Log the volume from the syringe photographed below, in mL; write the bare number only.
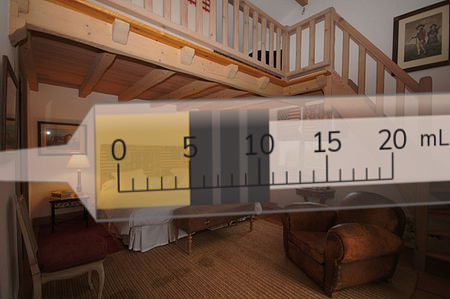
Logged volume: 5
